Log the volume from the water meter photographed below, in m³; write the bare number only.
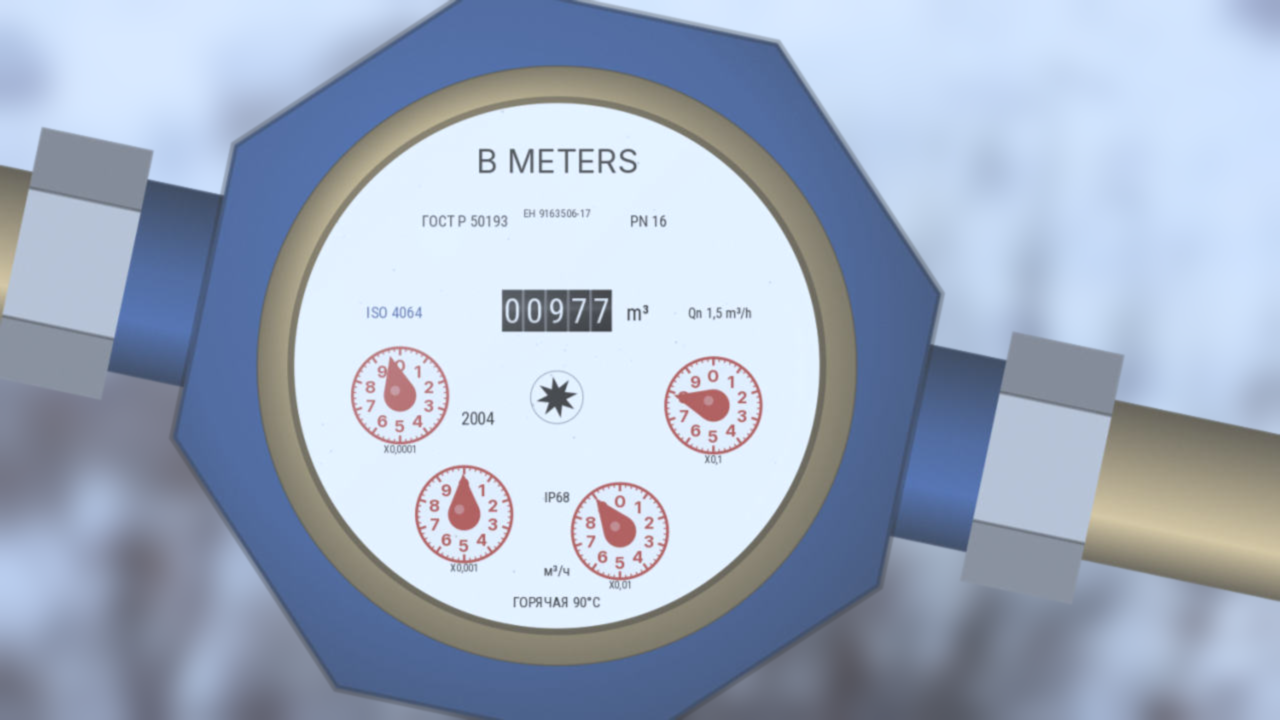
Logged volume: 977.7899
